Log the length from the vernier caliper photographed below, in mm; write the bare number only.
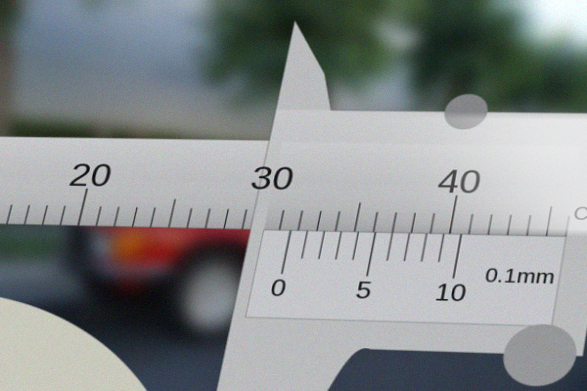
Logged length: 31.6
